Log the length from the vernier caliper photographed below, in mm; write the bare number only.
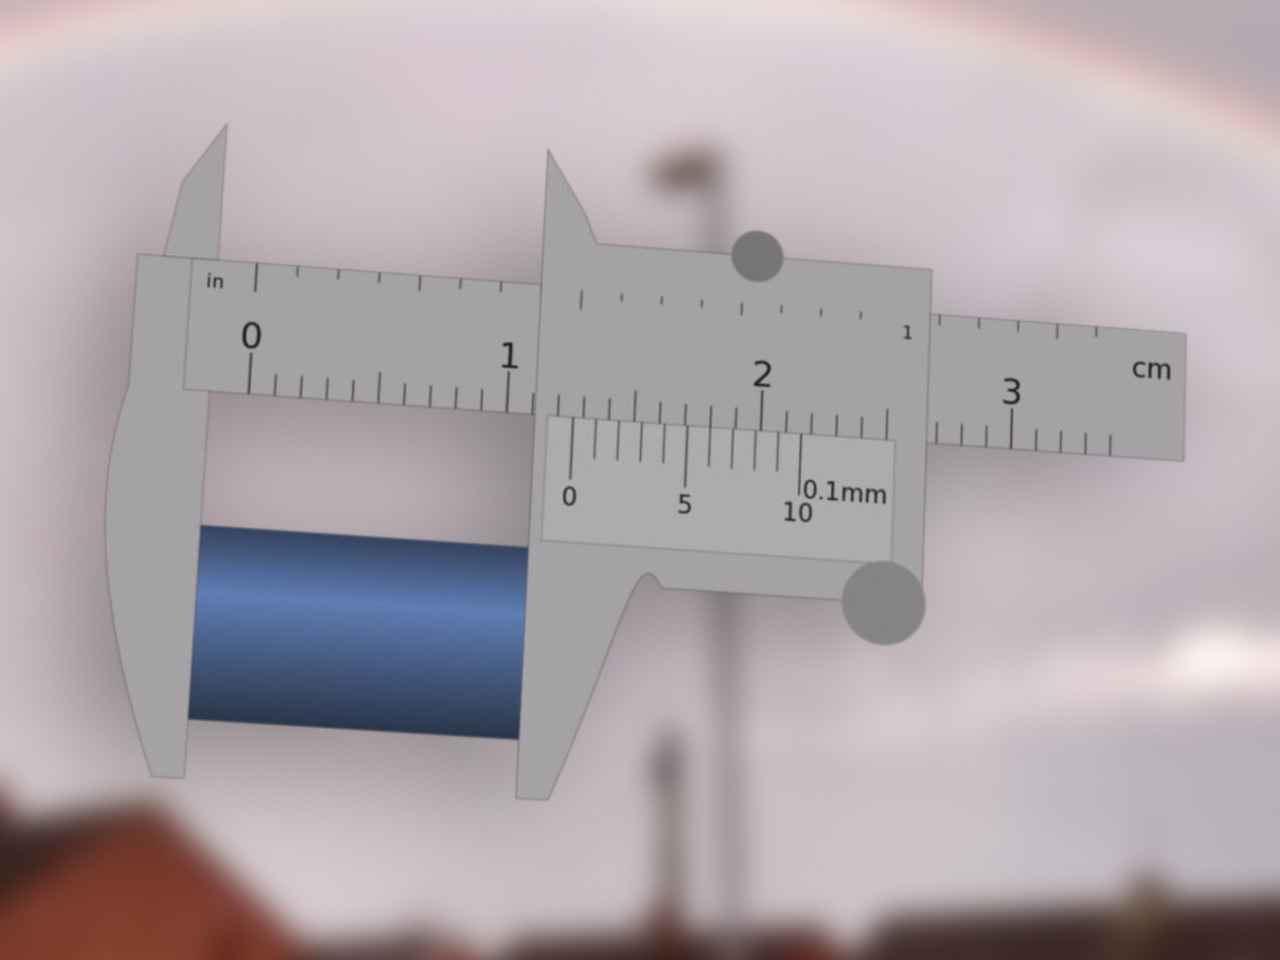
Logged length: 12.6
